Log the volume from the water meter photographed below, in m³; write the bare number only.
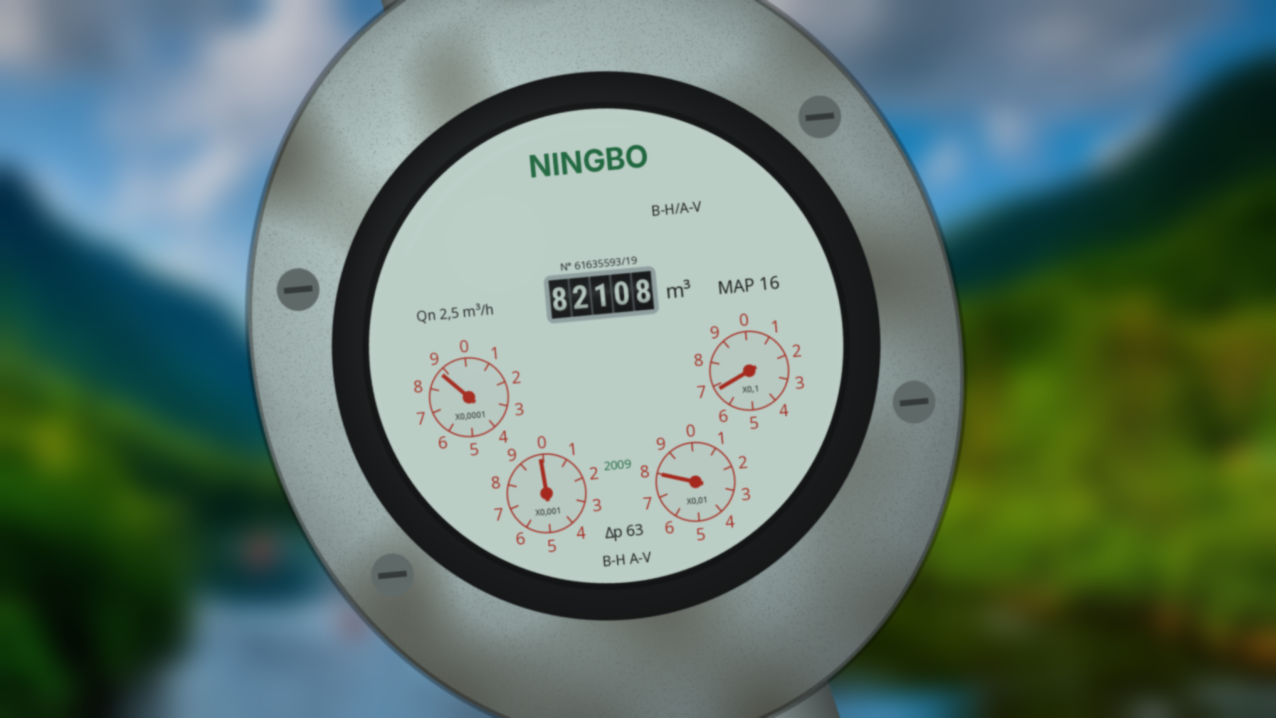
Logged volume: 82108.6798
